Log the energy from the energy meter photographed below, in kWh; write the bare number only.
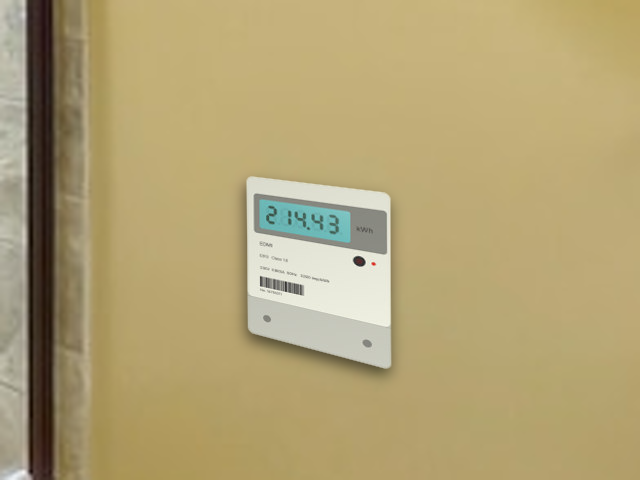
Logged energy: 214.43
